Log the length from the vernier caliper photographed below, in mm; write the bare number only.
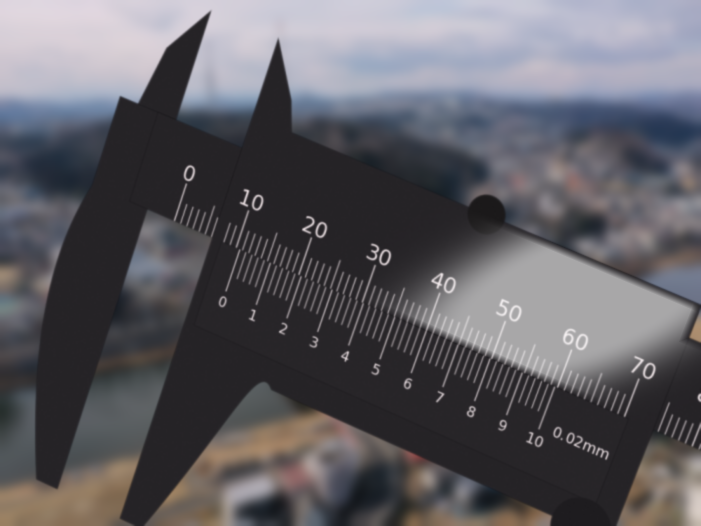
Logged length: 10.6
